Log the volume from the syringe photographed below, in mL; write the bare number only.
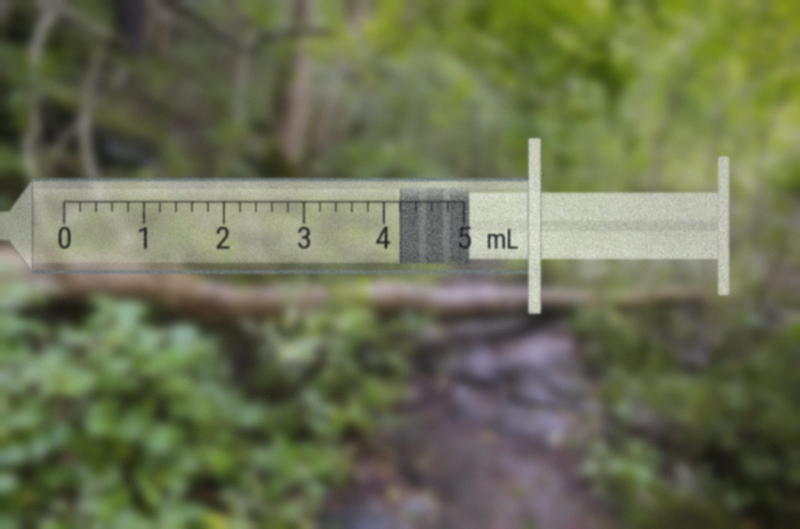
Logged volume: 4.2
